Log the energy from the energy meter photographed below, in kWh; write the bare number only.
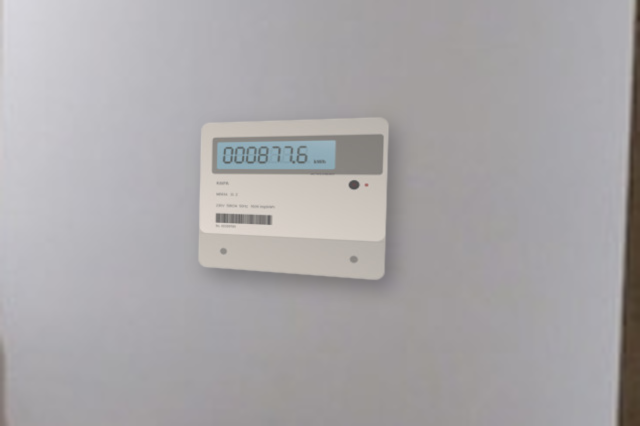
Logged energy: 877.6
